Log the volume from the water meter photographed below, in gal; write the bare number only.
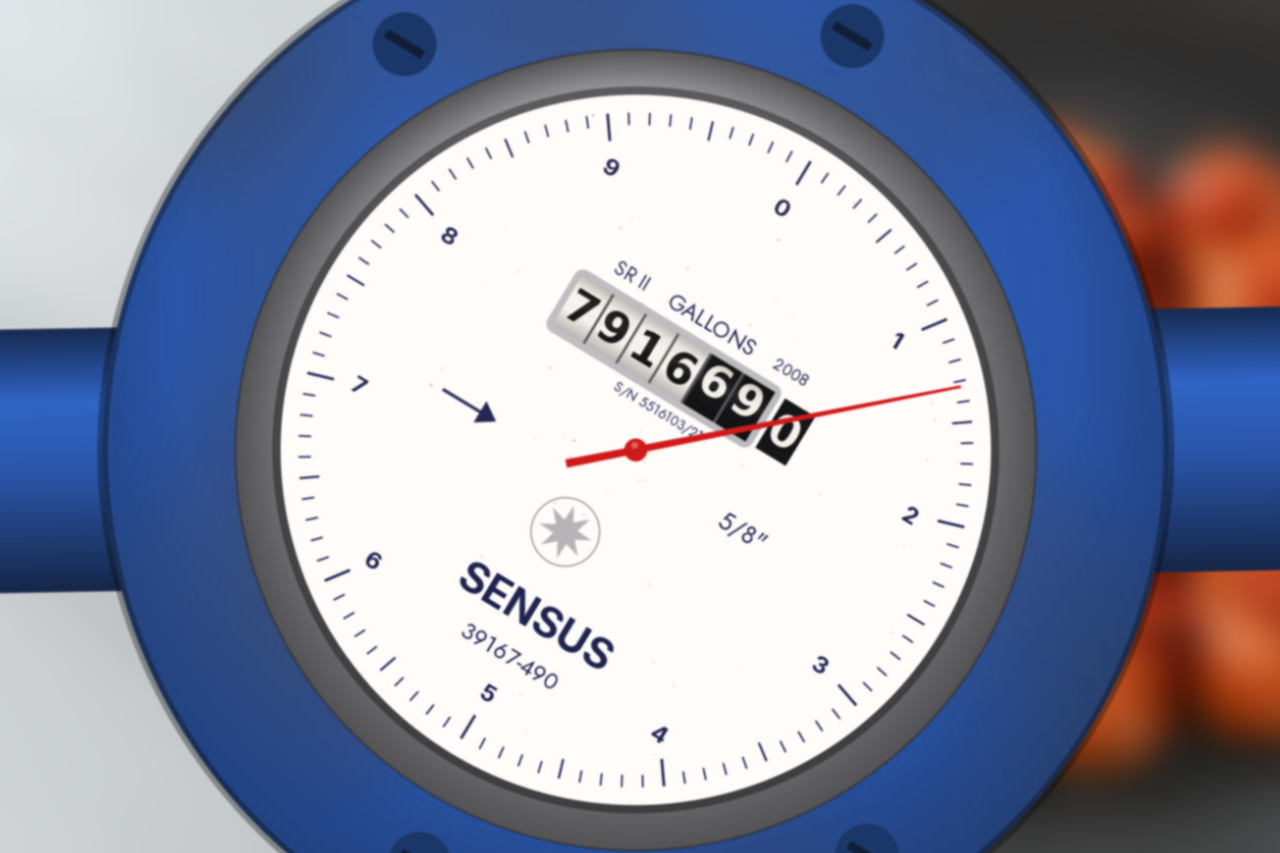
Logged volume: 7916691.3
